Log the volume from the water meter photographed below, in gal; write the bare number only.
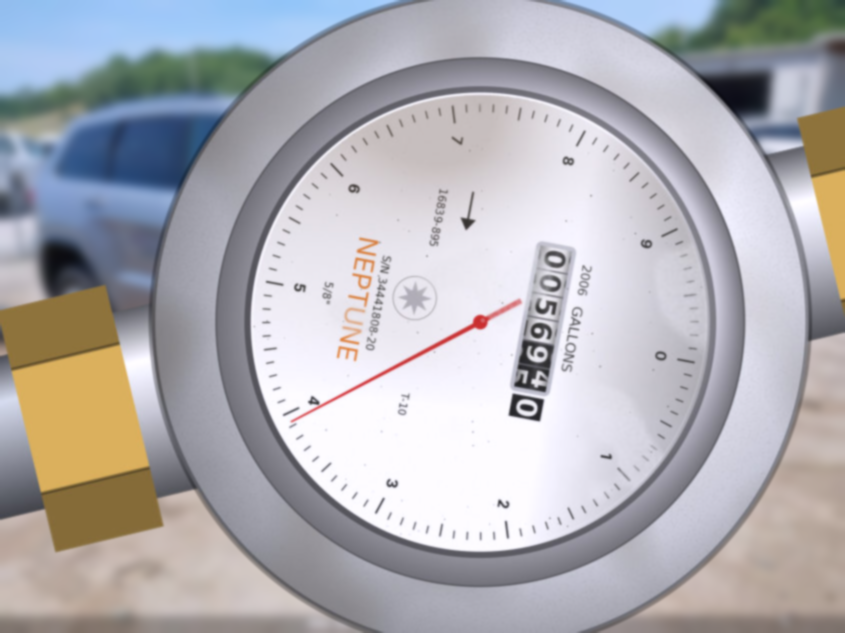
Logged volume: 56943.9
